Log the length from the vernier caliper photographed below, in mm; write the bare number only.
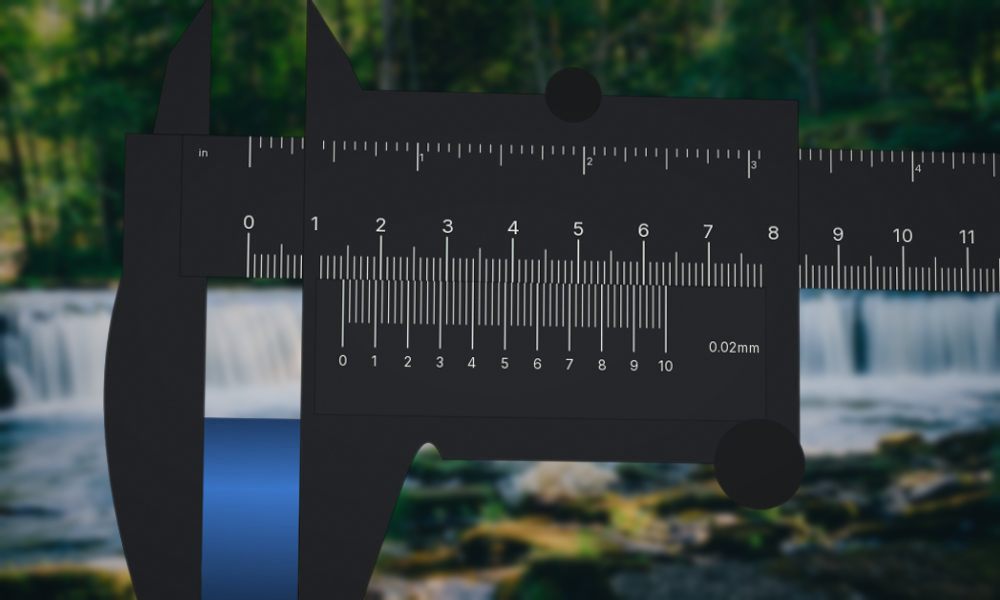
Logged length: 14.4
